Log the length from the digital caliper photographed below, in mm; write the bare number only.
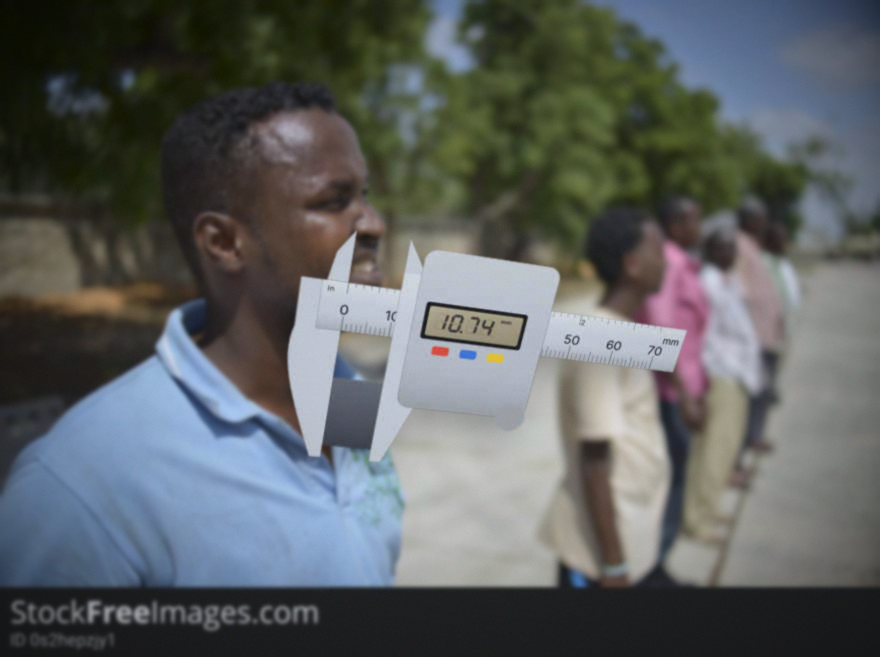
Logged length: 10.74
